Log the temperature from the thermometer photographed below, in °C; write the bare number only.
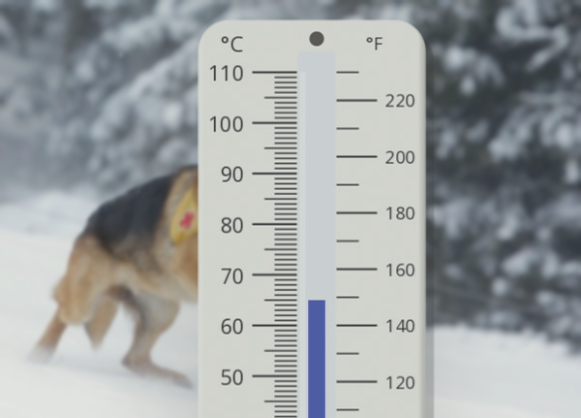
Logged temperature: 65
